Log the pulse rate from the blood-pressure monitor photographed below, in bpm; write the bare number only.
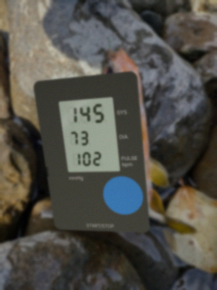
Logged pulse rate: 102
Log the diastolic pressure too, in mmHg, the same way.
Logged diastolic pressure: 73
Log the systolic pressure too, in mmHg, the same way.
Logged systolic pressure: 145
